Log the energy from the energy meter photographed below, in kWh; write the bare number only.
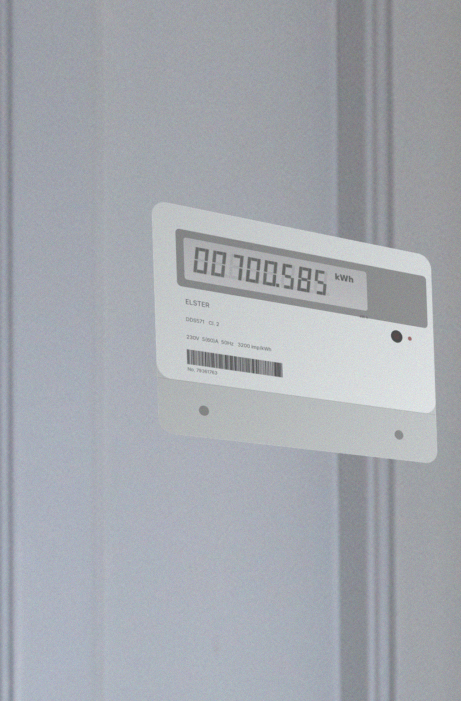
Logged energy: 700.585
